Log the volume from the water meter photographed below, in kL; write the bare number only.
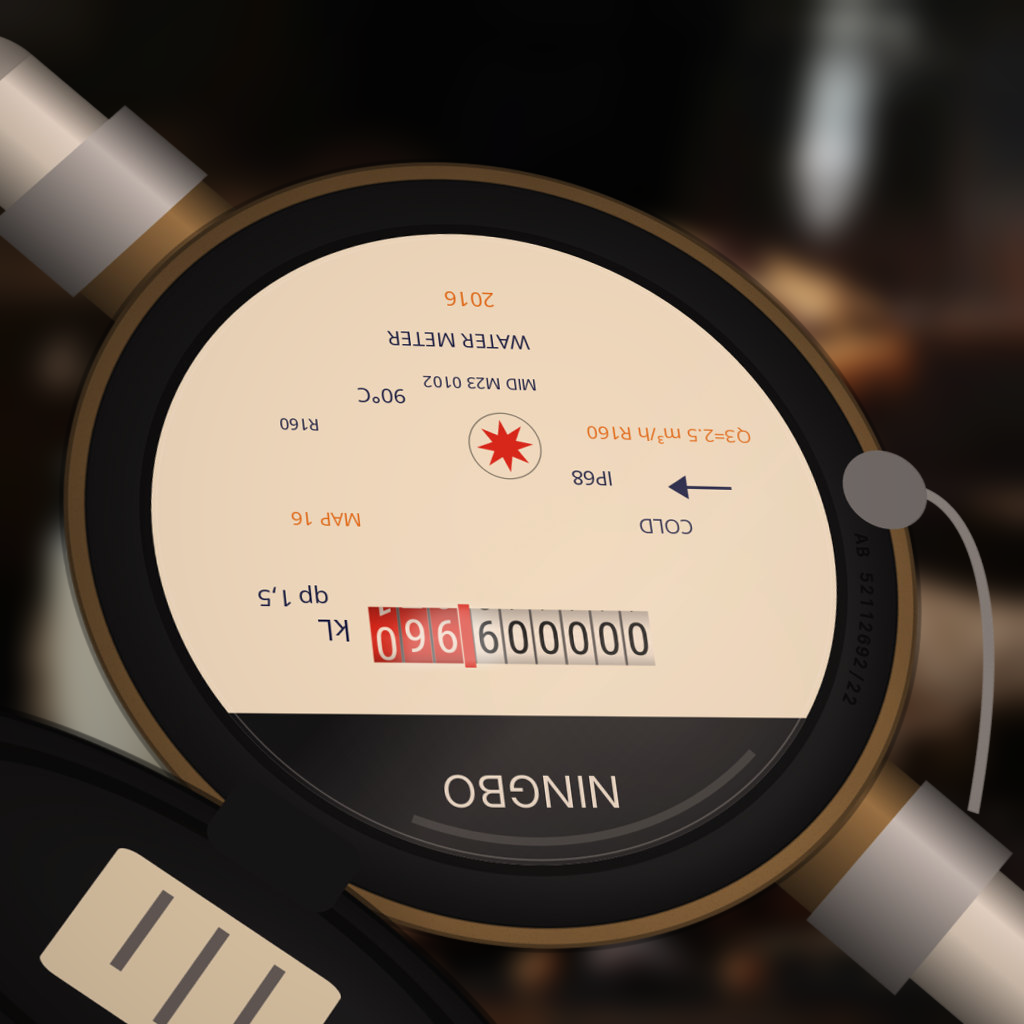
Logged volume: 9.960
